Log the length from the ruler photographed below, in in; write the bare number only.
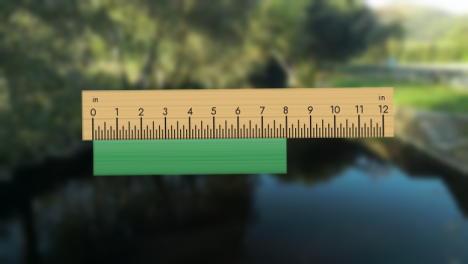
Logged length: 8
